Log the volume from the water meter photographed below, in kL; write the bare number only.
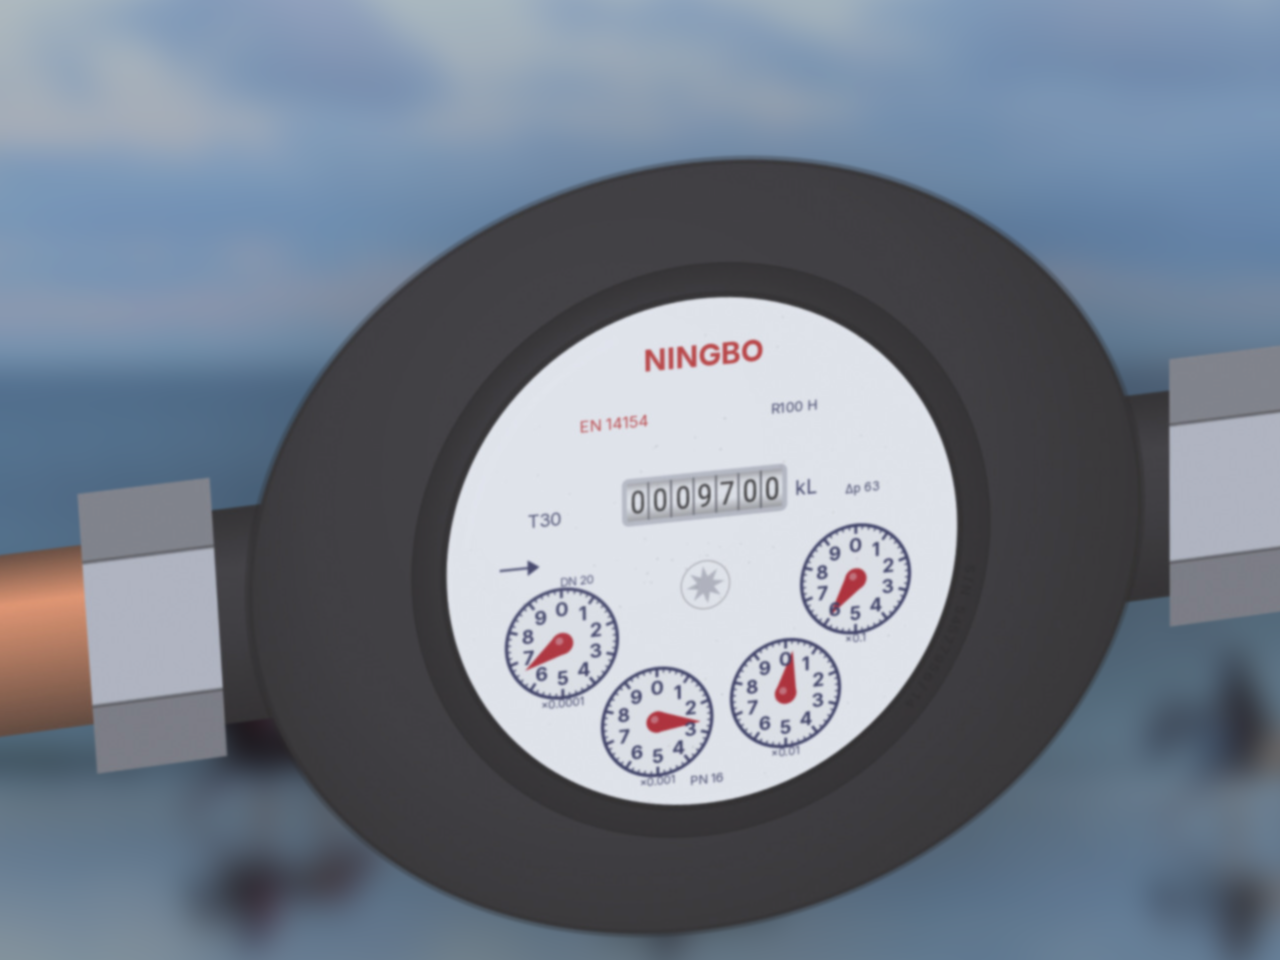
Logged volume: 9700.6026
